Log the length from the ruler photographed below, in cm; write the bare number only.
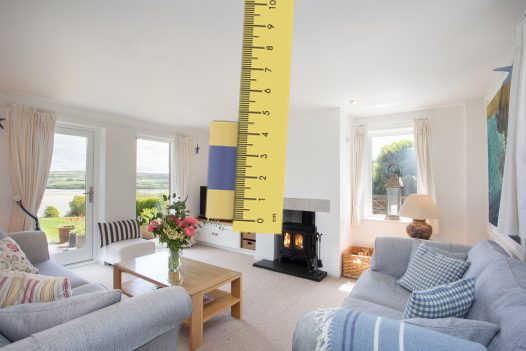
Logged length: 4.5
